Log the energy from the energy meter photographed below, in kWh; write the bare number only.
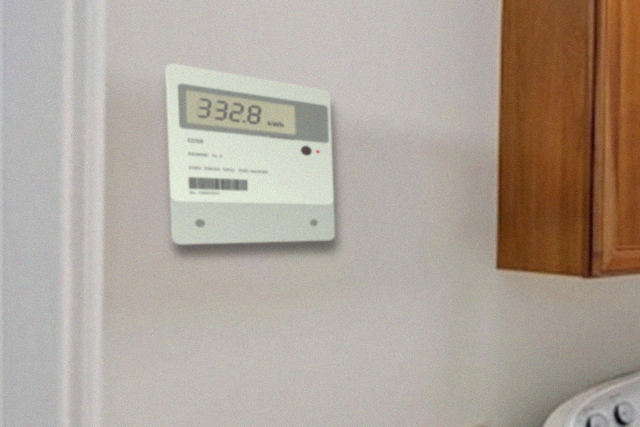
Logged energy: 332.8
